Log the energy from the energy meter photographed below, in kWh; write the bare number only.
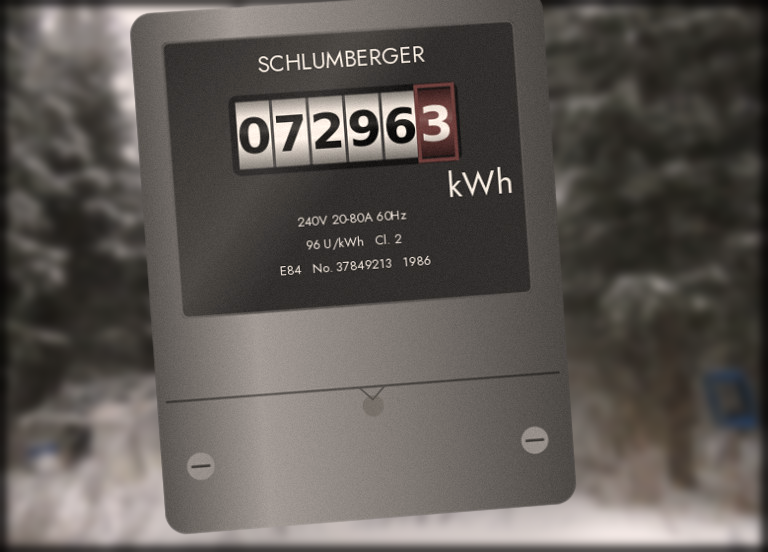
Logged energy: 7296.3
